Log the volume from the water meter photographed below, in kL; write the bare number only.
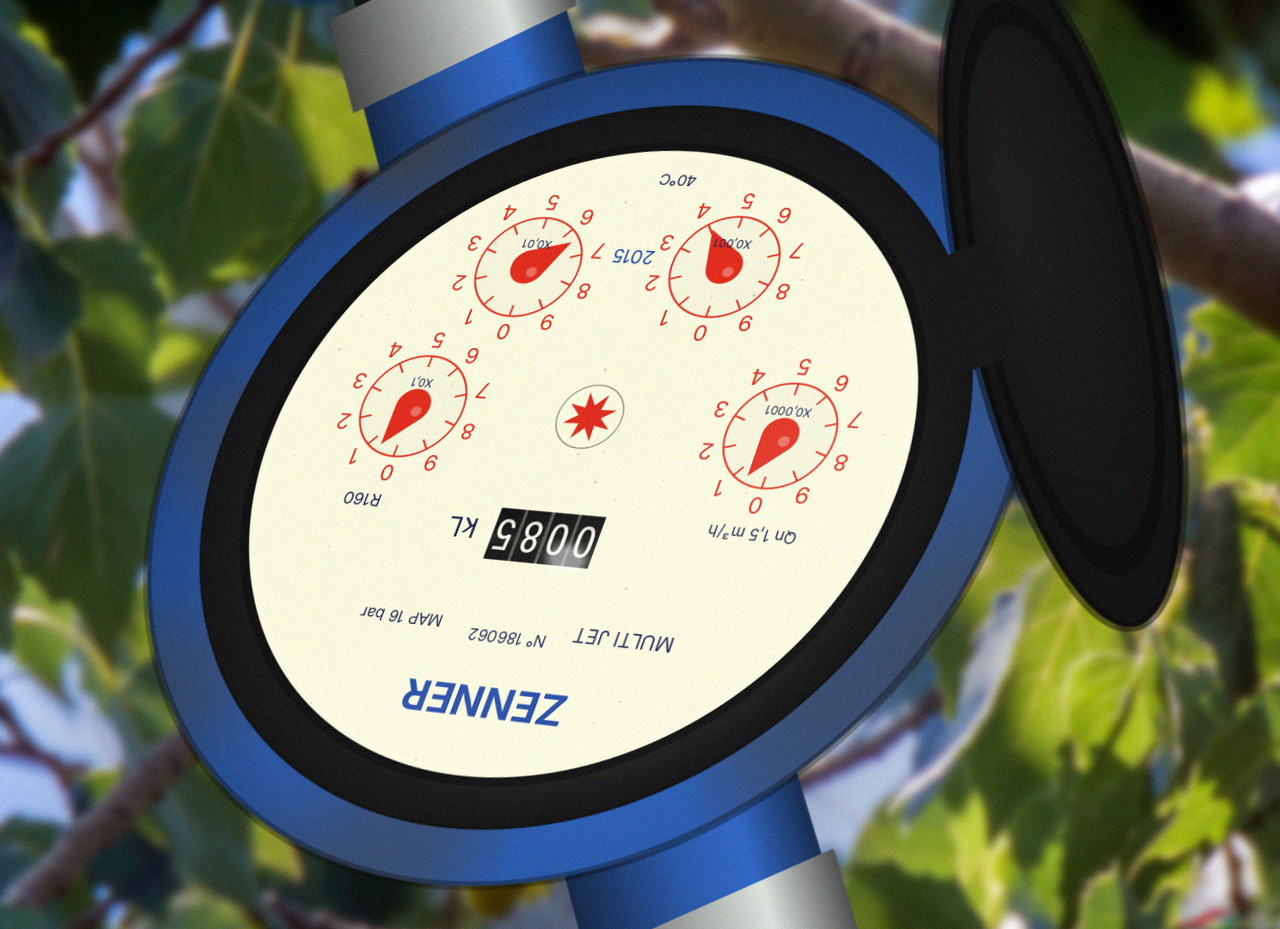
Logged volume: 85.0640
